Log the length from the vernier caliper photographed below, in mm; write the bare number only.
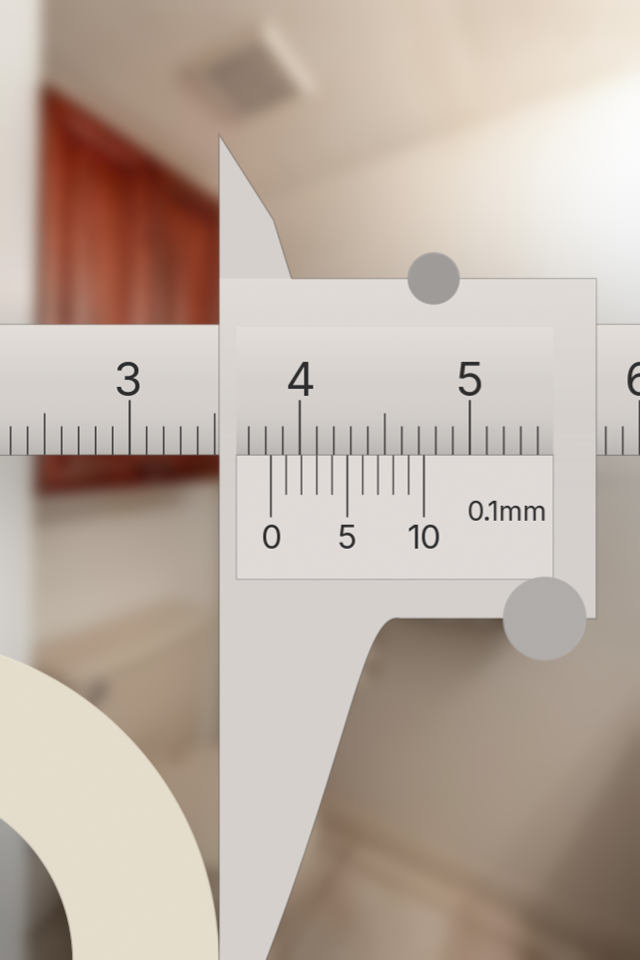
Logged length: 38.3
